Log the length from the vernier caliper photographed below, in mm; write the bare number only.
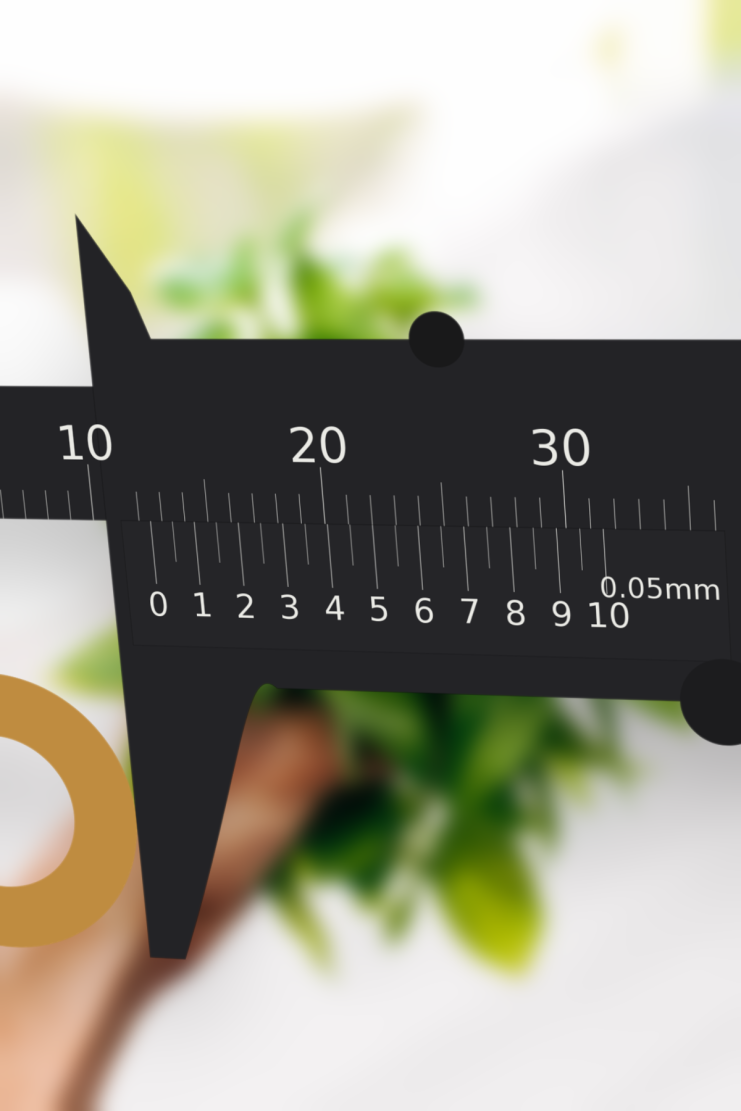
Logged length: 12.50
